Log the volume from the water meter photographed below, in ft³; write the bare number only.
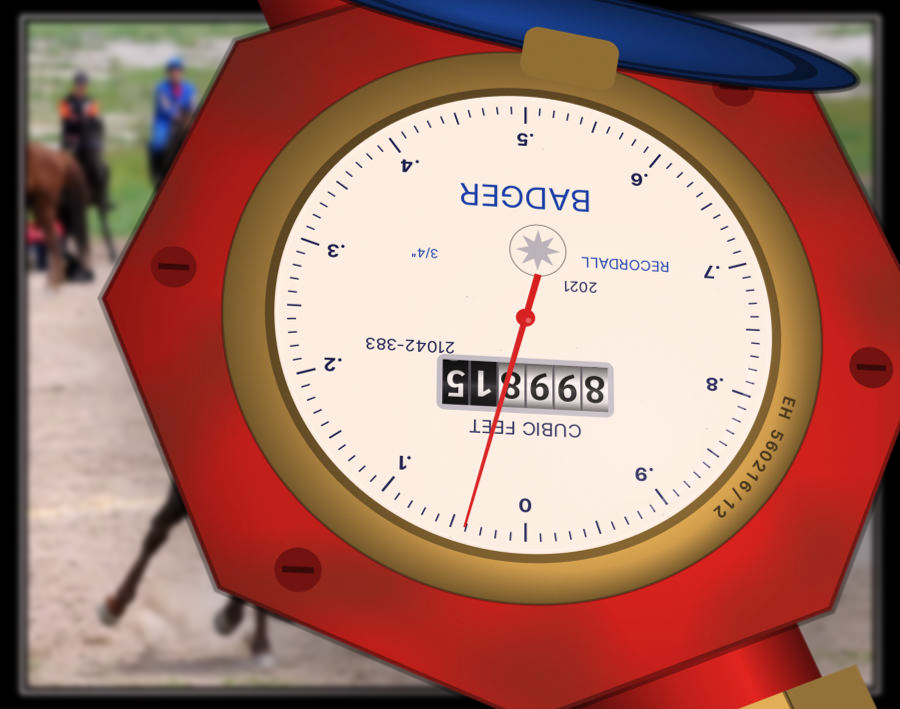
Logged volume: 899815.04
